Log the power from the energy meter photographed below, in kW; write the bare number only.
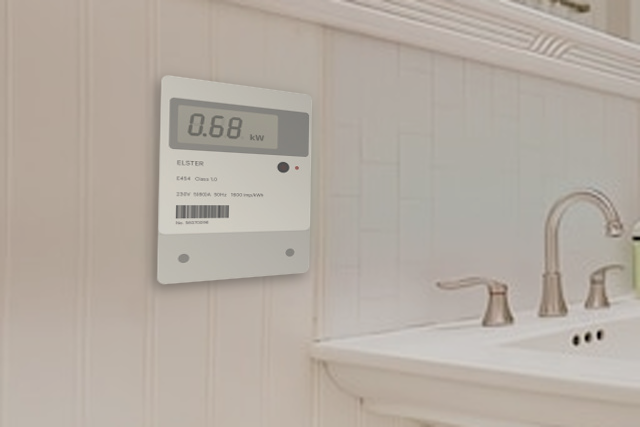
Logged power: 0.68
